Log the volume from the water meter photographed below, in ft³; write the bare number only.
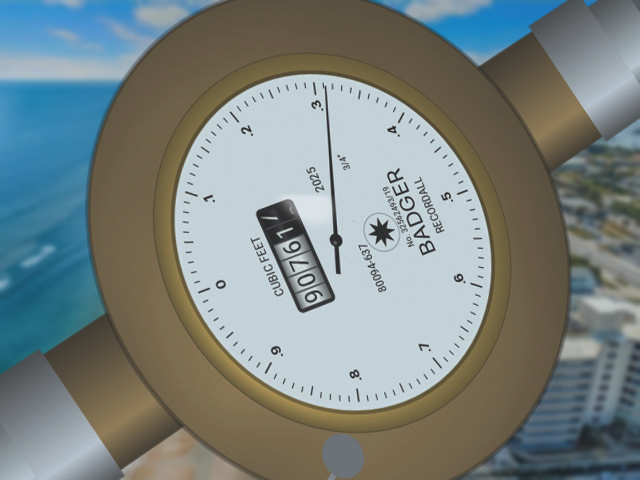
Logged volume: 907617.31
